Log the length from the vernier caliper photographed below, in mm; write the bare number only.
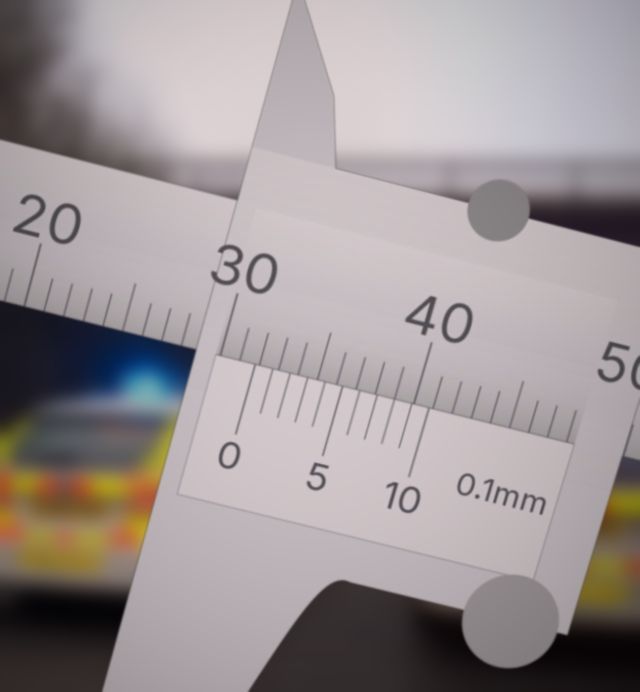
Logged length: 31.8
